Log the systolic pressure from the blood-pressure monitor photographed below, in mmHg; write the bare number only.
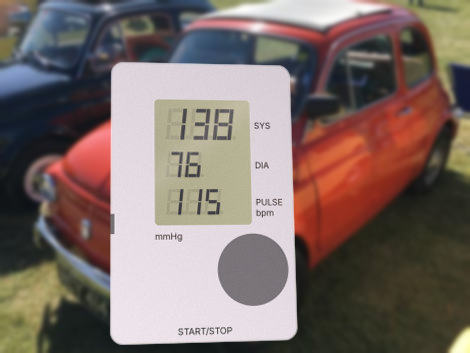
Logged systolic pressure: 138
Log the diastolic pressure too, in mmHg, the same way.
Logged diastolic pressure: 76
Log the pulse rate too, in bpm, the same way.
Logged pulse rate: 115
